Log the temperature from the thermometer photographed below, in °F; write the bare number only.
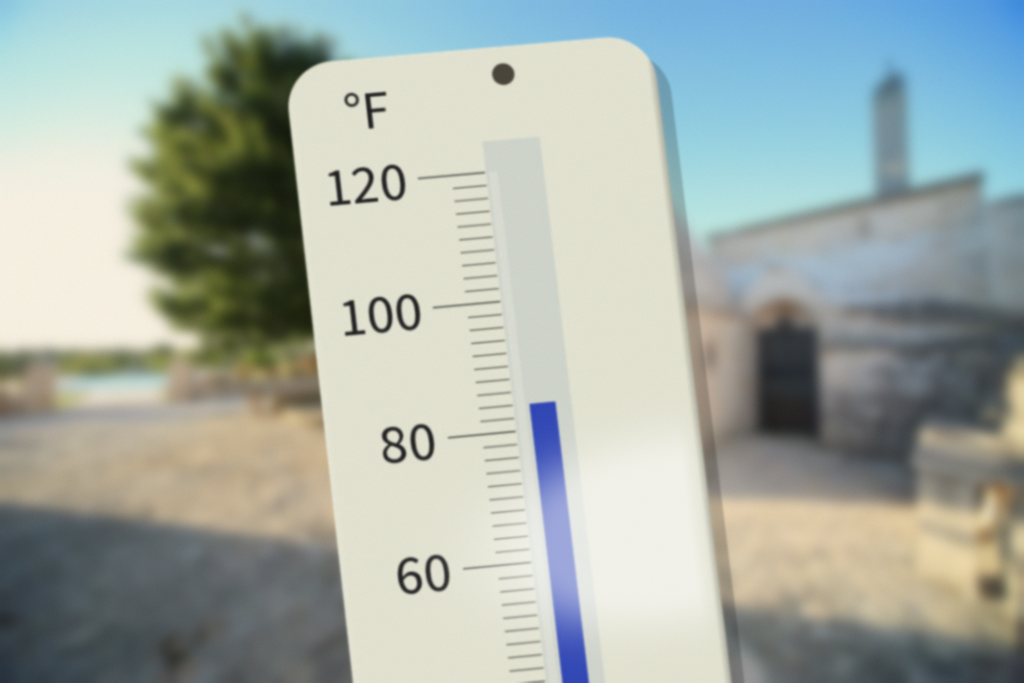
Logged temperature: 84
